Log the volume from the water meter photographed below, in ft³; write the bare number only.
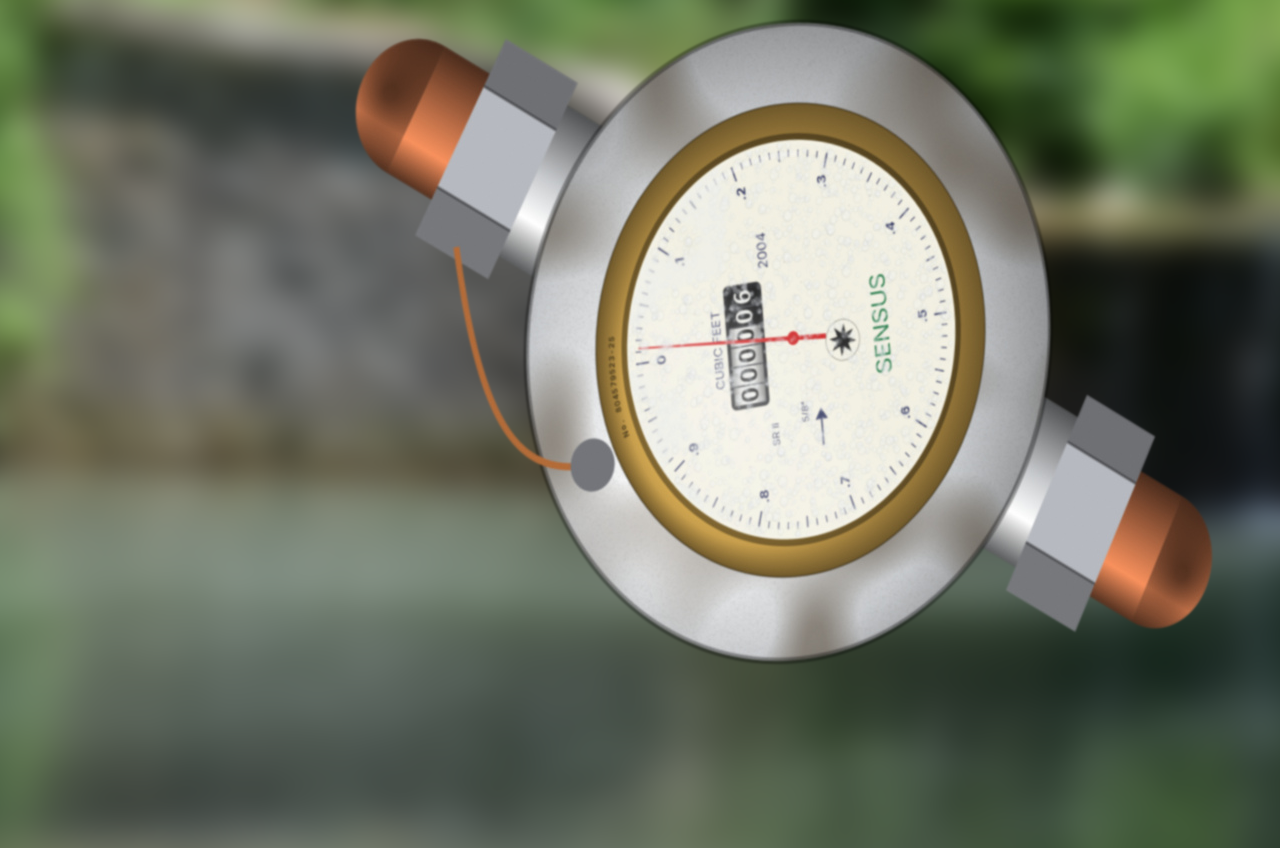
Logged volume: 6.01
